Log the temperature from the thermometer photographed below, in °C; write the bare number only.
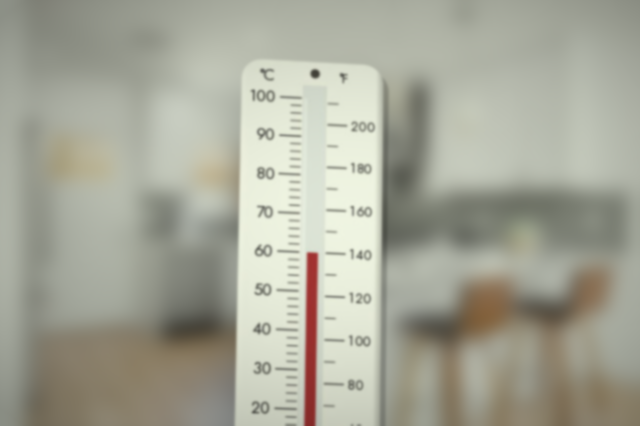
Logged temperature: 60
